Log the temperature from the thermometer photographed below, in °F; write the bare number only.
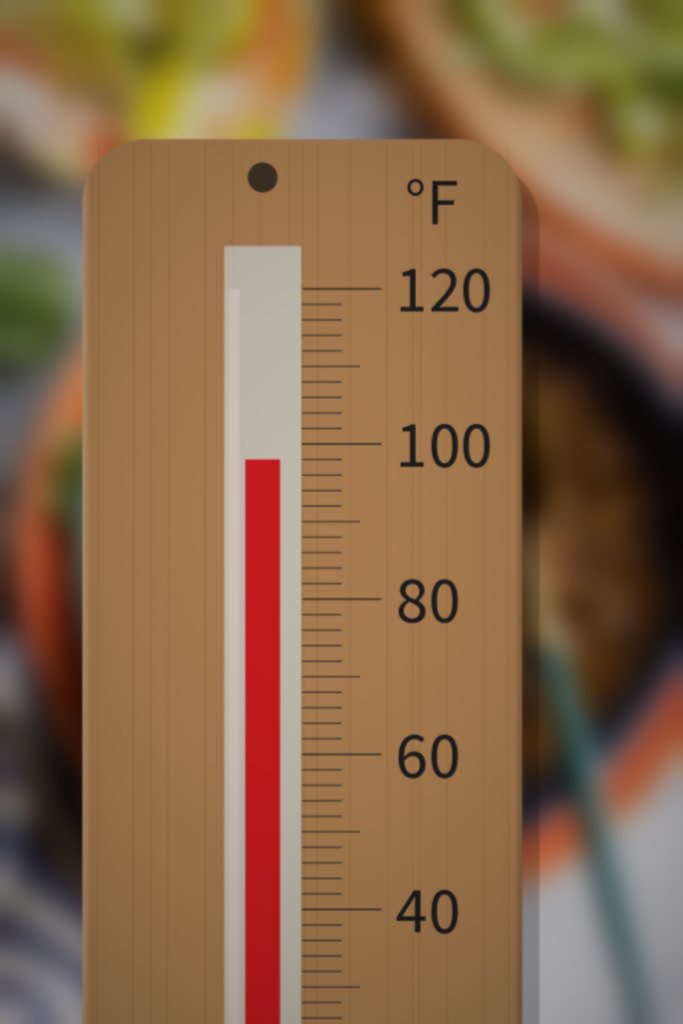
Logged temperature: 98
